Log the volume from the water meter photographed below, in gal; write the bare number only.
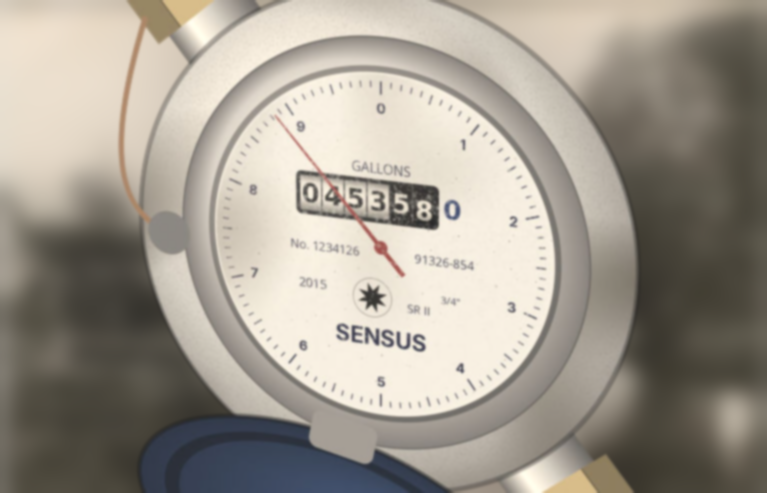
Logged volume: 453578.8
